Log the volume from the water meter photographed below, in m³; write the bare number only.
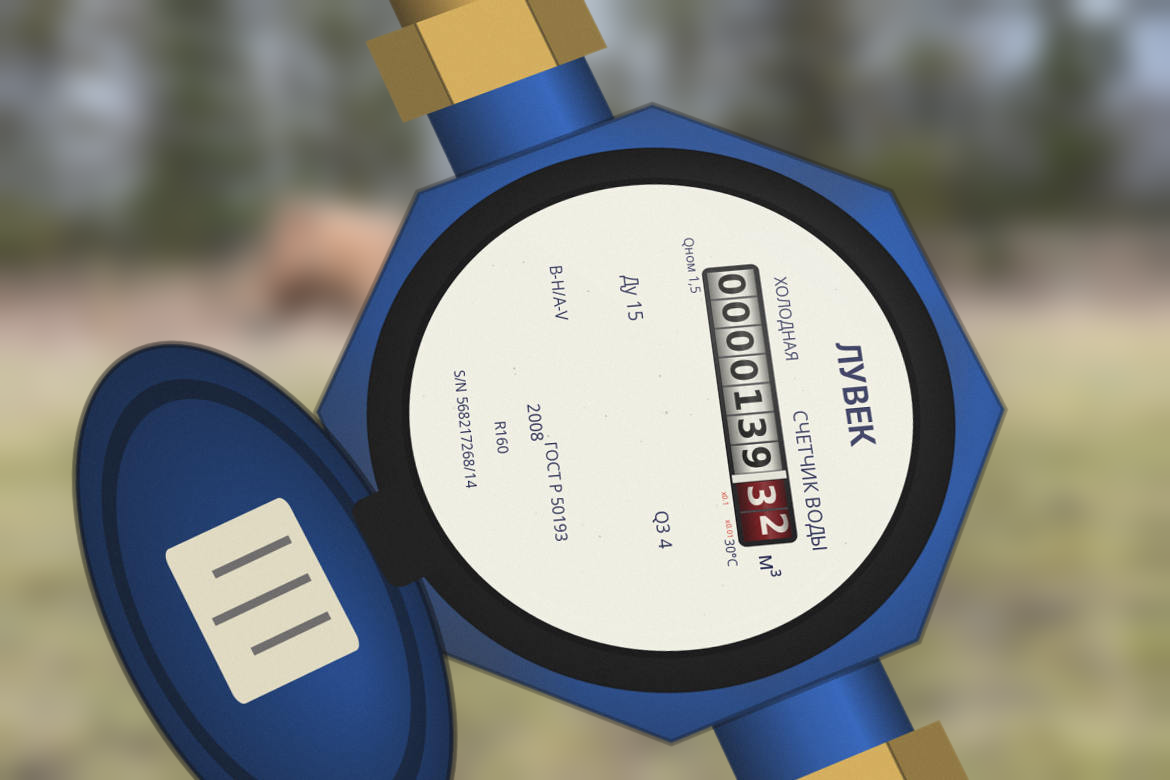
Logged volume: 139.32
